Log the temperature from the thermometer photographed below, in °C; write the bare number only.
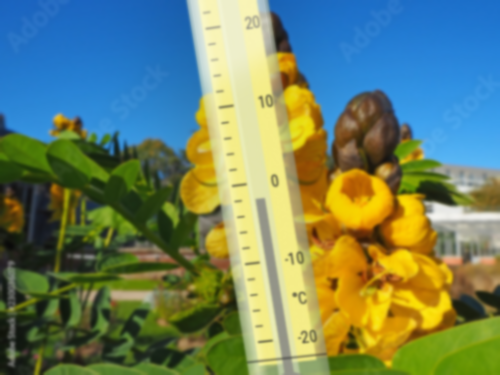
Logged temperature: -2
